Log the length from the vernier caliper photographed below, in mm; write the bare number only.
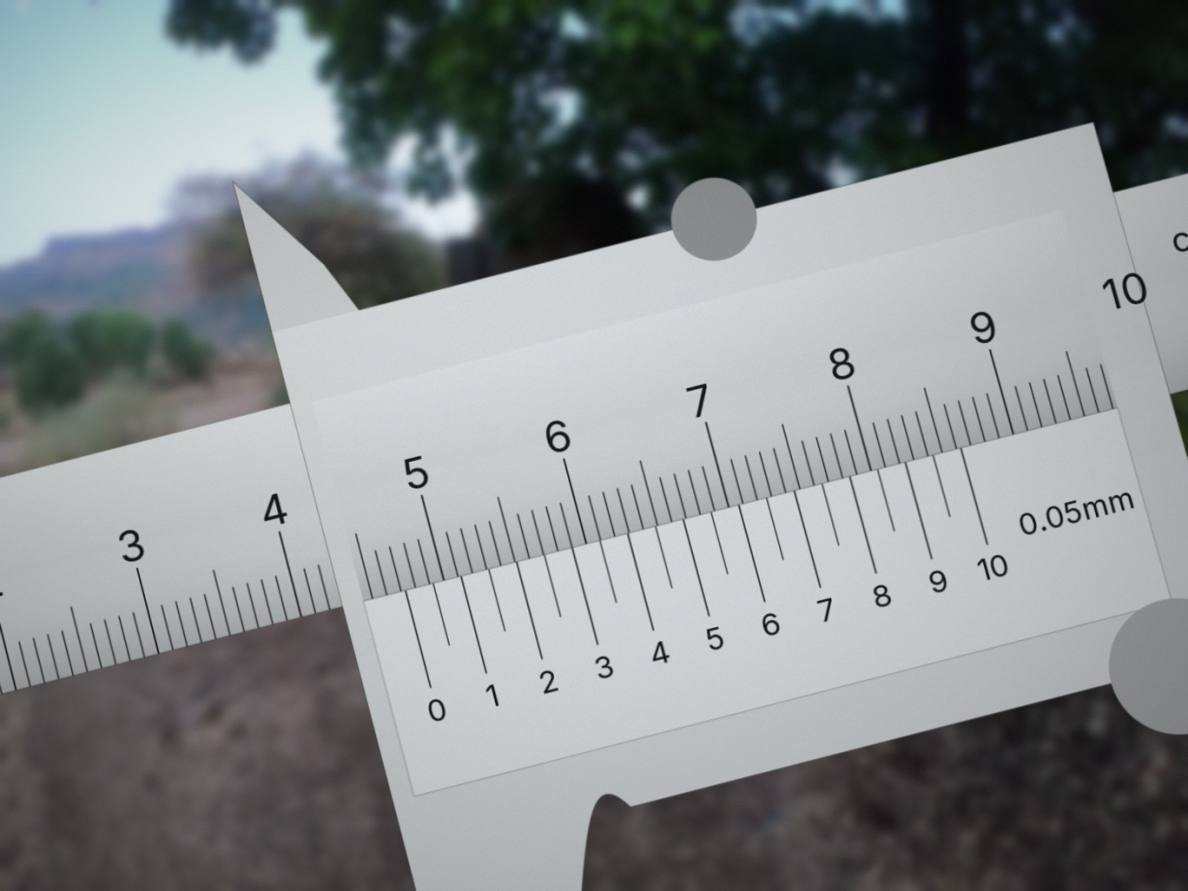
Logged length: 47.3
